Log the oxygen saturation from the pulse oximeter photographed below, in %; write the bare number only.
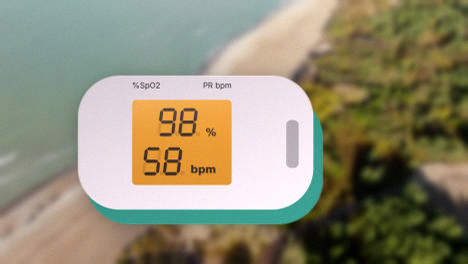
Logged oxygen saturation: 98
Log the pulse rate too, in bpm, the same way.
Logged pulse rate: 58
